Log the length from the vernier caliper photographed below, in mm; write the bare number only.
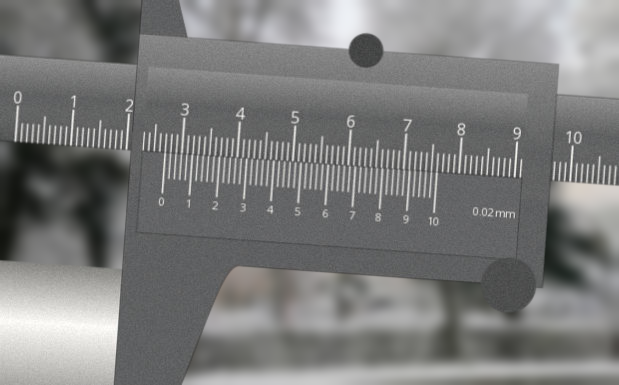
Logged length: 27.0
